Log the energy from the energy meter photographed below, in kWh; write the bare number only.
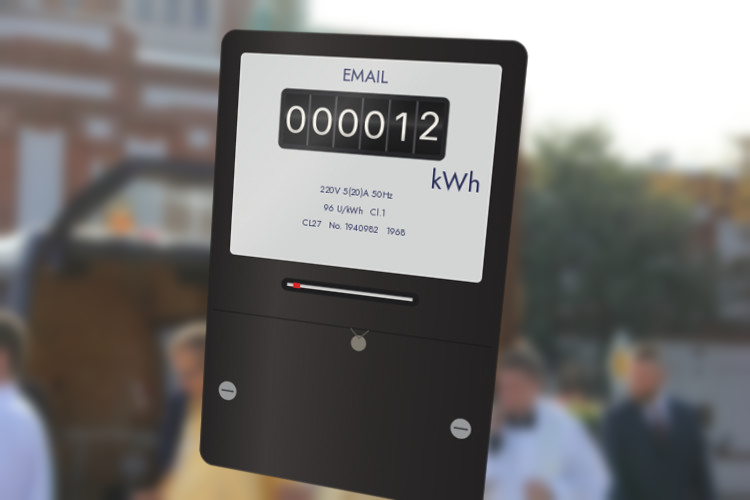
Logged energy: 12
